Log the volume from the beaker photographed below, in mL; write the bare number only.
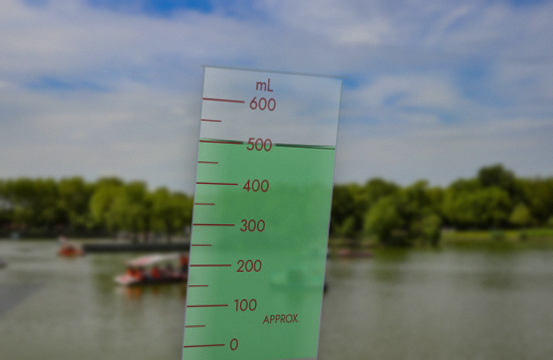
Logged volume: 500
